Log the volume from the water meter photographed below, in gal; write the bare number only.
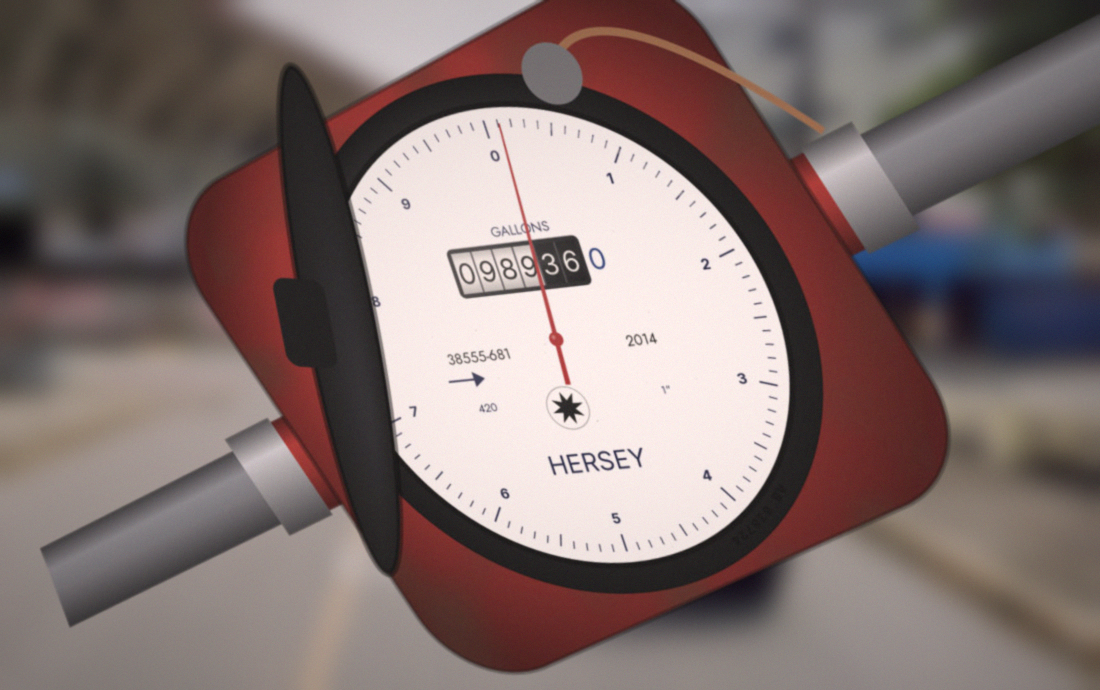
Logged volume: 989360.1
